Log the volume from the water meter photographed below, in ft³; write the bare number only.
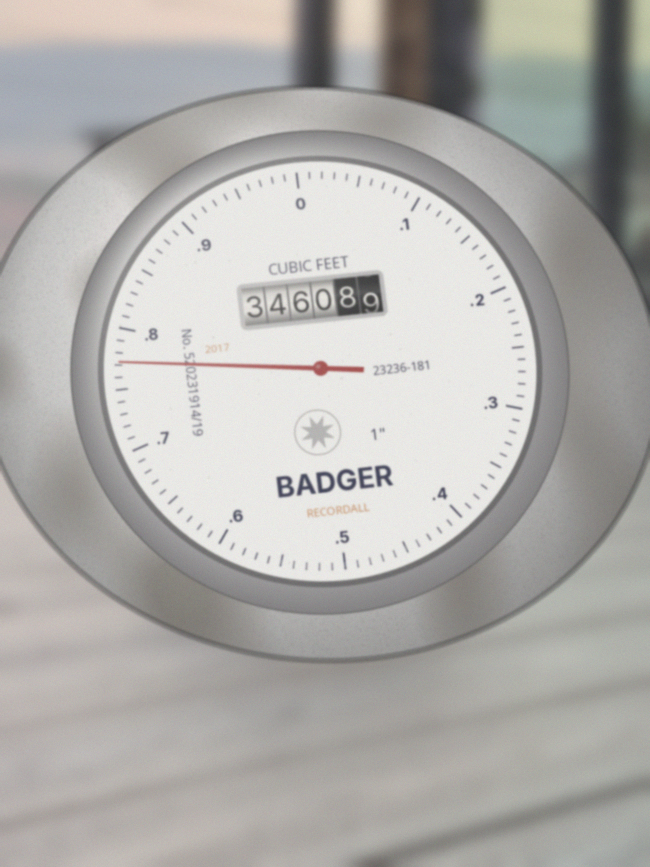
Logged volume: 346088.77
